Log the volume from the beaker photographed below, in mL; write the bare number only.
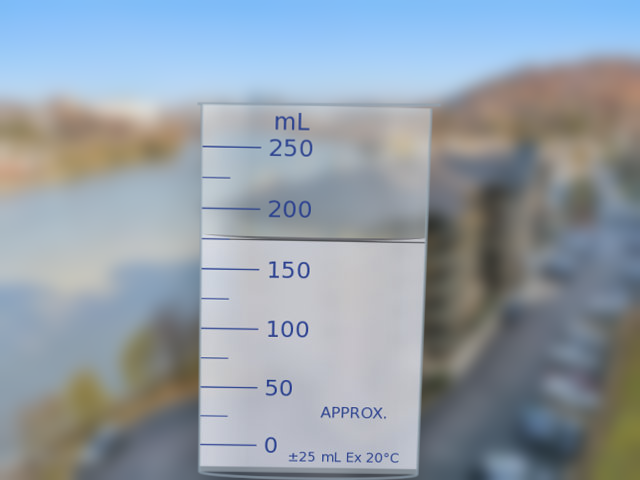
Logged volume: 175
